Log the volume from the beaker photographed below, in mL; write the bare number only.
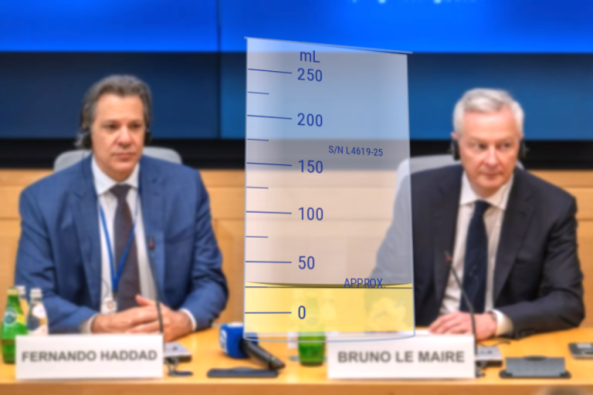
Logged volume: 25
